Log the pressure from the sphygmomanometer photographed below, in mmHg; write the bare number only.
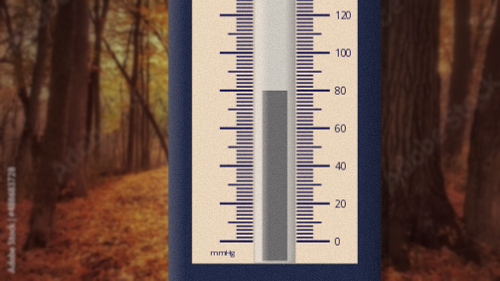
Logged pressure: 80
